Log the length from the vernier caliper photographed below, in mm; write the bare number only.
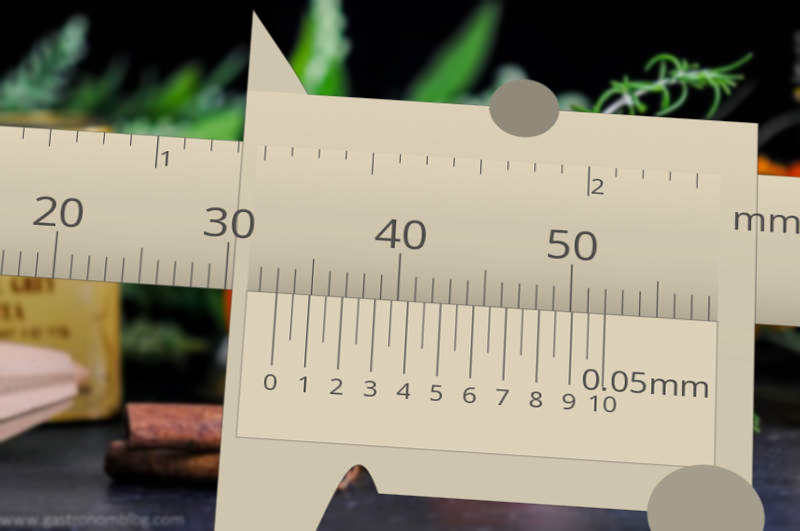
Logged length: 33.0
